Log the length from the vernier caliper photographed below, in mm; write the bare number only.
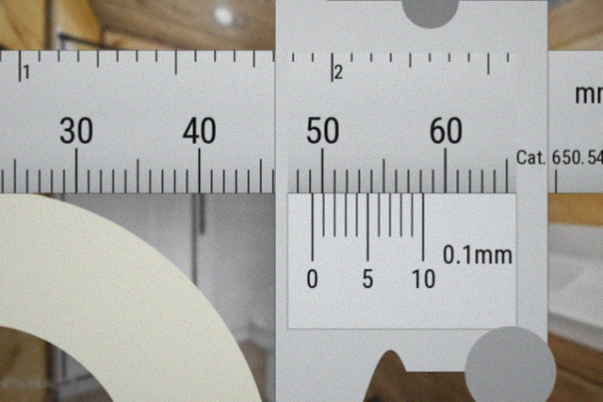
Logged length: 49.2
